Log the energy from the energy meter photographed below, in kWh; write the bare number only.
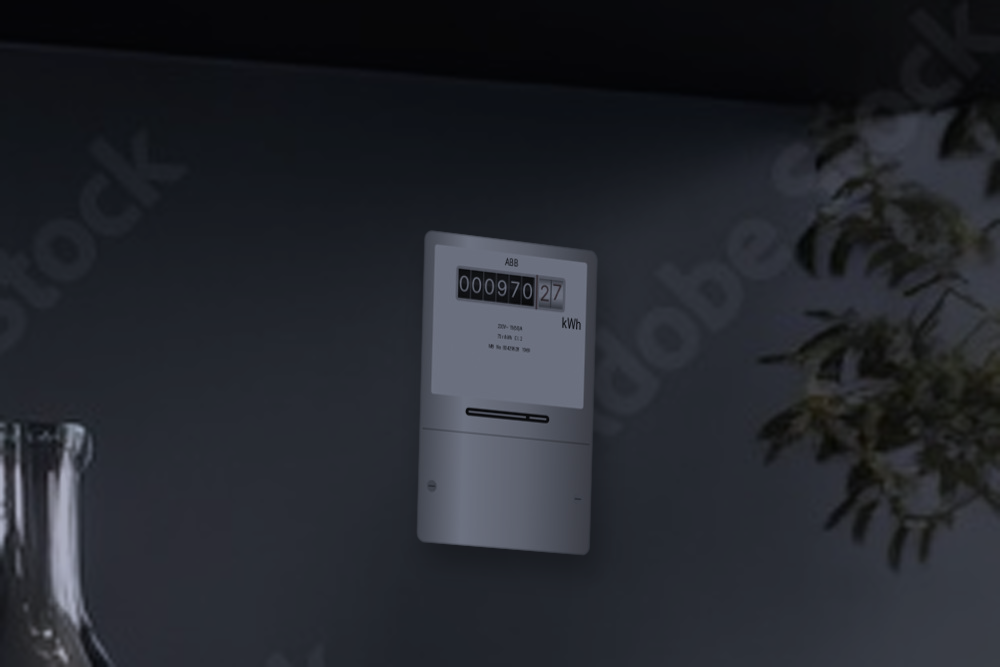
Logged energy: 970.27
